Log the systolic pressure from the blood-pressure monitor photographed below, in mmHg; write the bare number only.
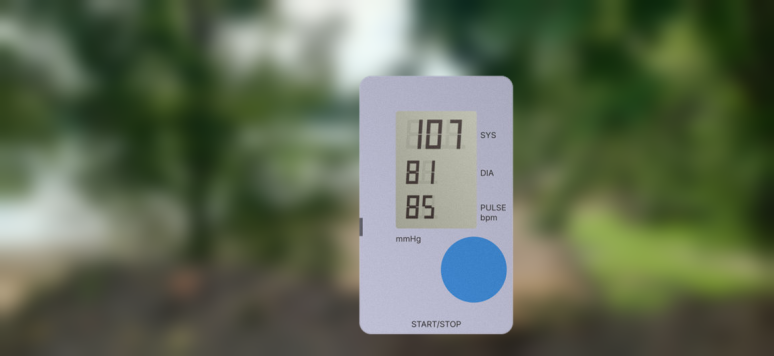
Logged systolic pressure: 107
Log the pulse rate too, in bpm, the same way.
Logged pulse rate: 85
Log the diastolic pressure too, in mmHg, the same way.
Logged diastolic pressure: 81
